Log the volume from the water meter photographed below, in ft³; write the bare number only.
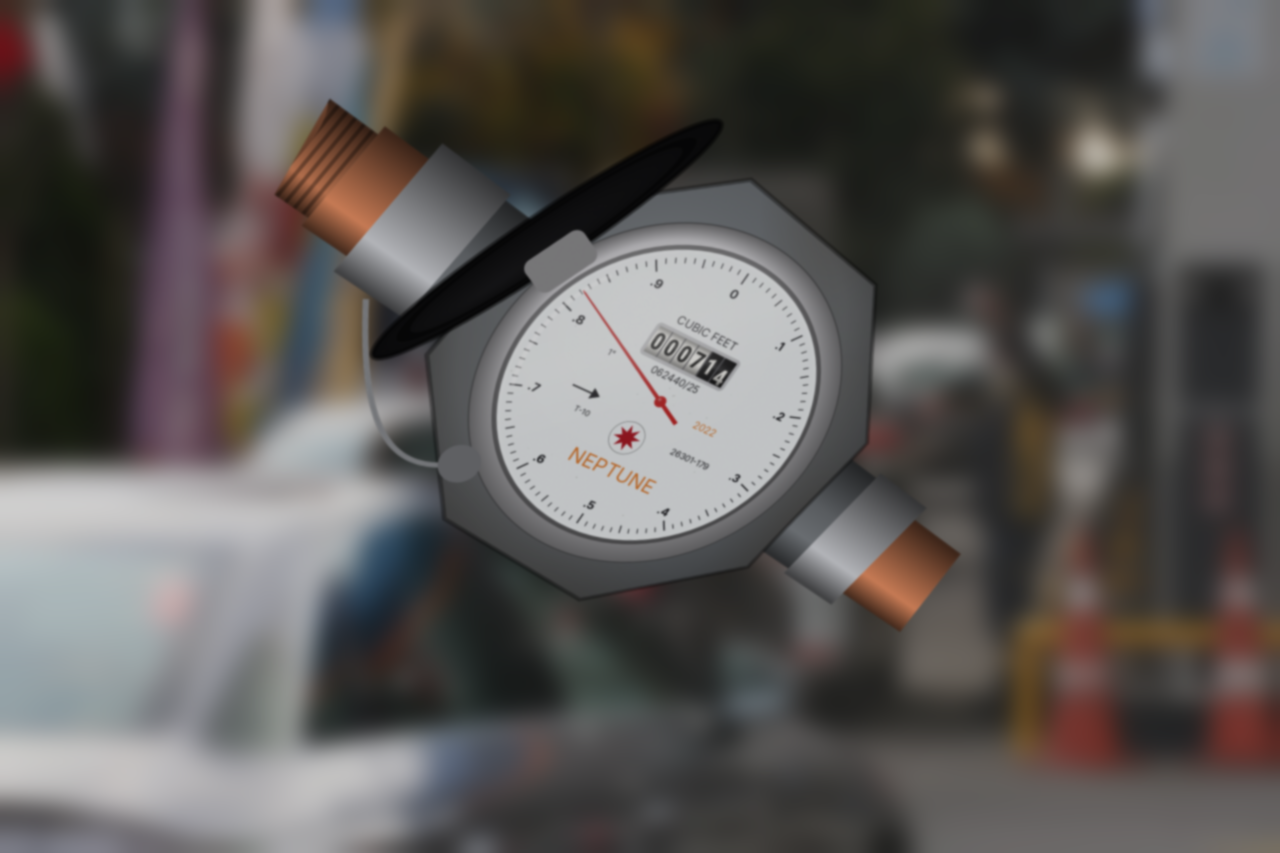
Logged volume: 713.82
